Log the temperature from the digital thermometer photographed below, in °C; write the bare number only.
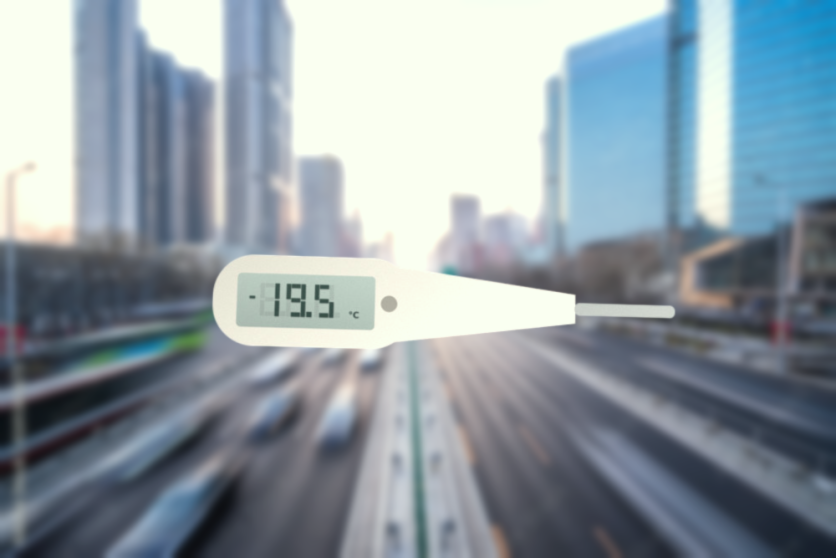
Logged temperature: -19.5
